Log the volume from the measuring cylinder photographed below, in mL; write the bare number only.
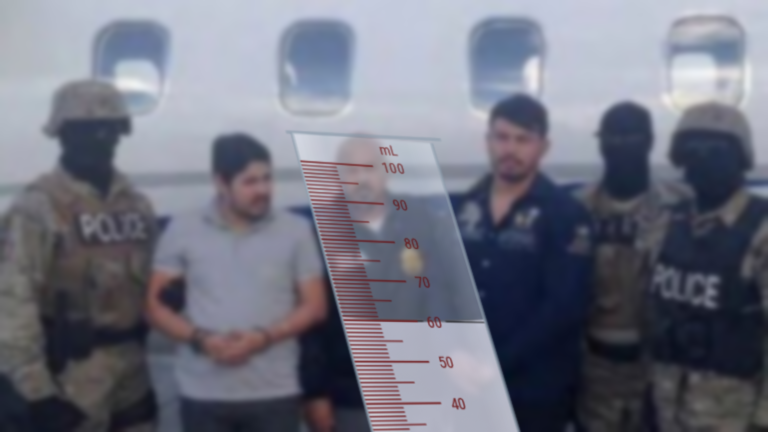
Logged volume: 60
